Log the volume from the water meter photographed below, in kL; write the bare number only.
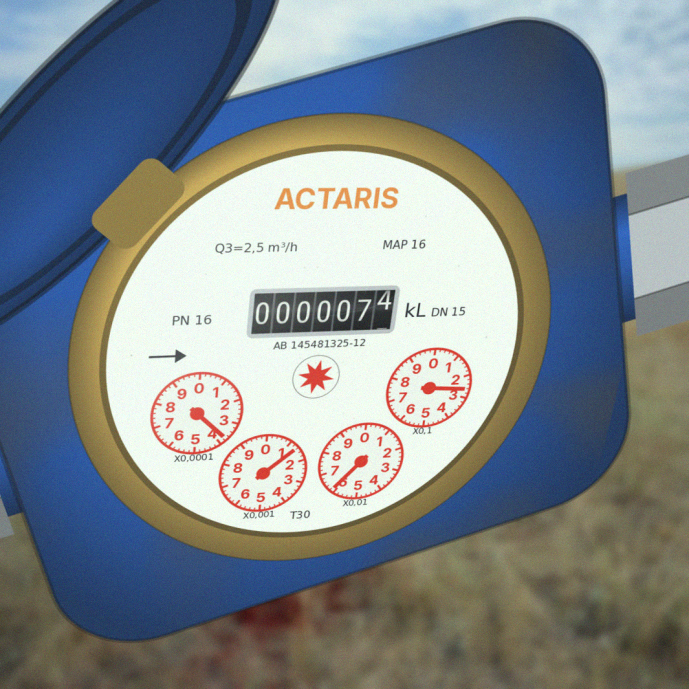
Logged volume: 74.2613
